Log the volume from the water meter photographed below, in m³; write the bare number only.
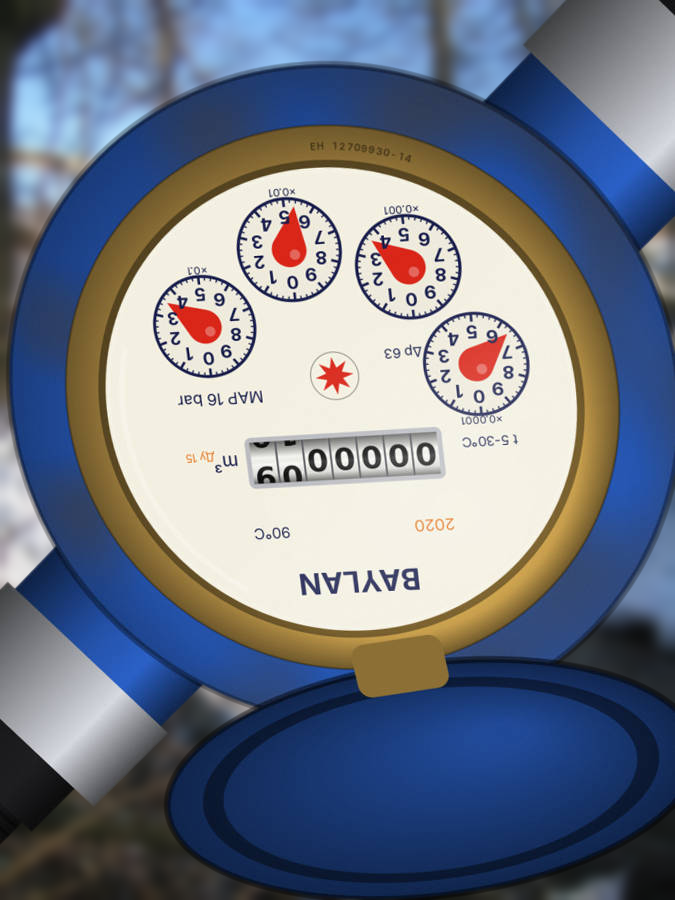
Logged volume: 9.3536
